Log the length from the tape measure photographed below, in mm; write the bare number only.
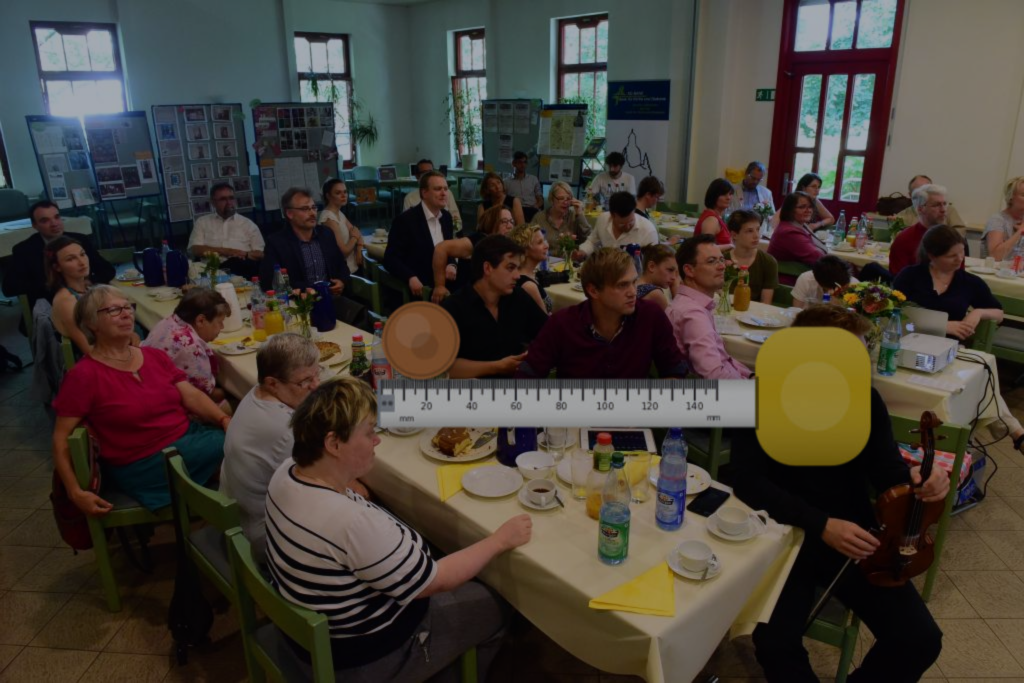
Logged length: 35
